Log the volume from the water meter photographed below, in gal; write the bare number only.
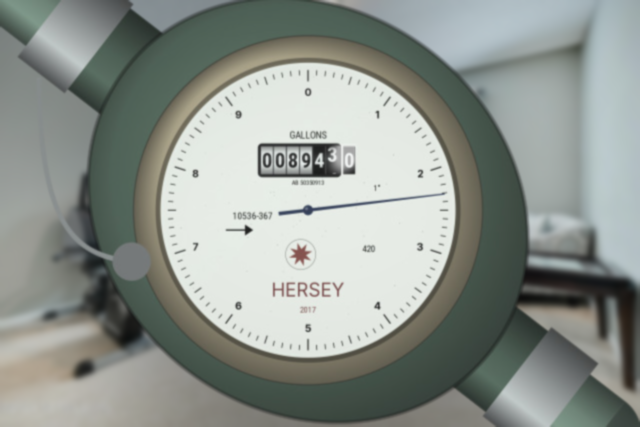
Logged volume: 89432.3
